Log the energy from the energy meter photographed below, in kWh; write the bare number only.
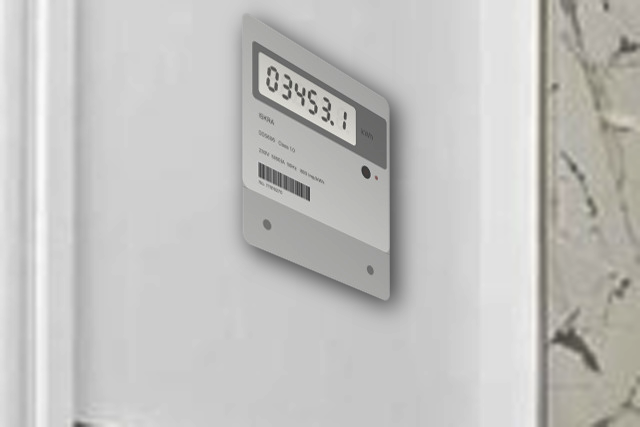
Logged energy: 3453.1
